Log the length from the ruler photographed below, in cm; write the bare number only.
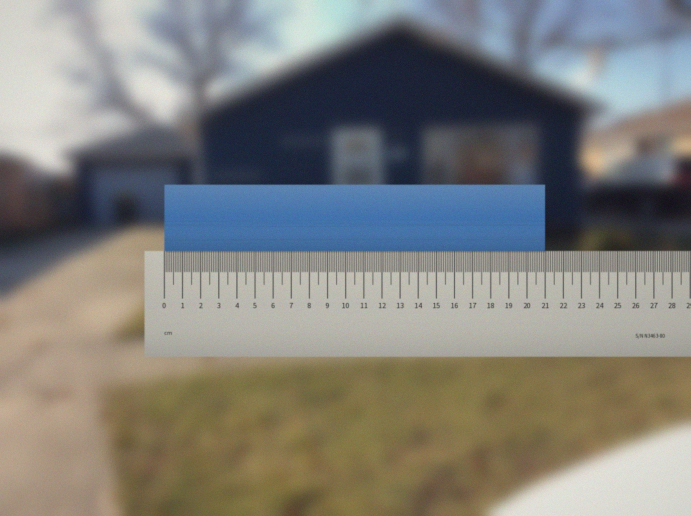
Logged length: 21
